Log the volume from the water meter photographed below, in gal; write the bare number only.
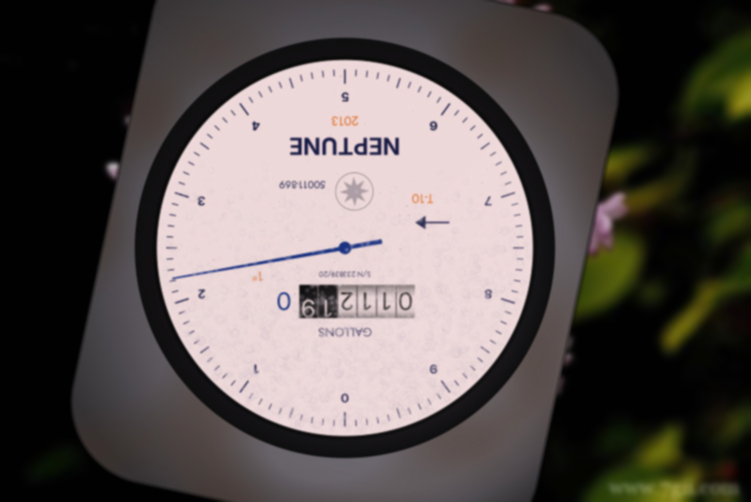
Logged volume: 112192.2
